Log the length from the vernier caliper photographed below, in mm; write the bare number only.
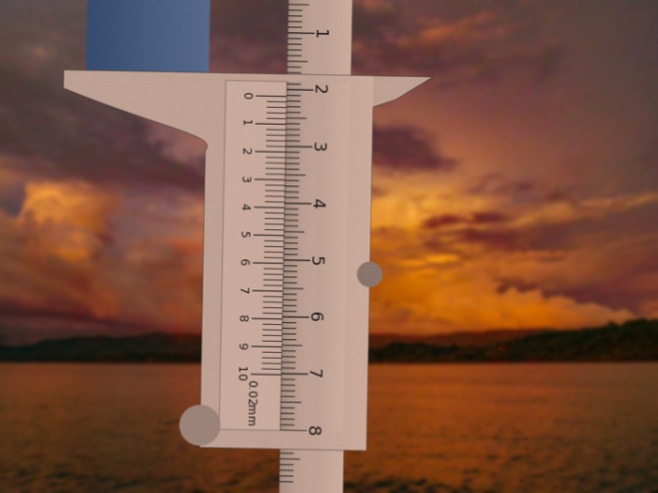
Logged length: 21.2
